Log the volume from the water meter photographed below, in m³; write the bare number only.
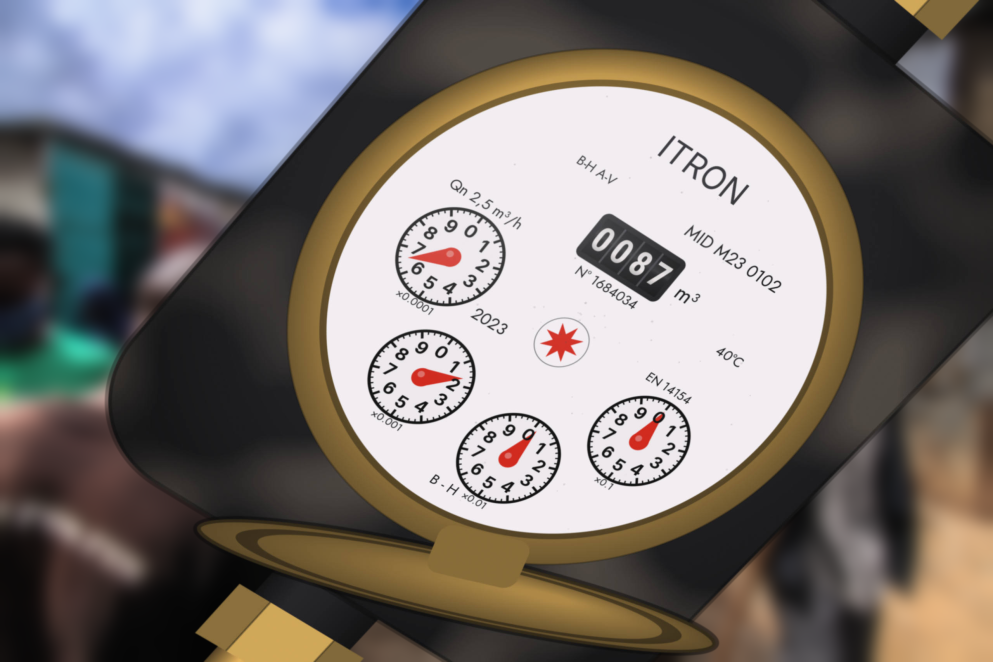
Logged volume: 87.0016
